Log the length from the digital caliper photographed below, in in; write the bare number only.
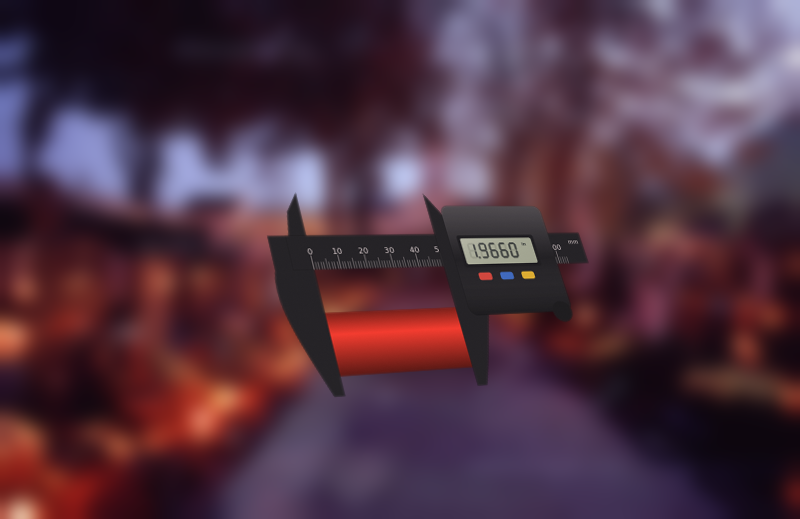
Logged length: 1.9660
